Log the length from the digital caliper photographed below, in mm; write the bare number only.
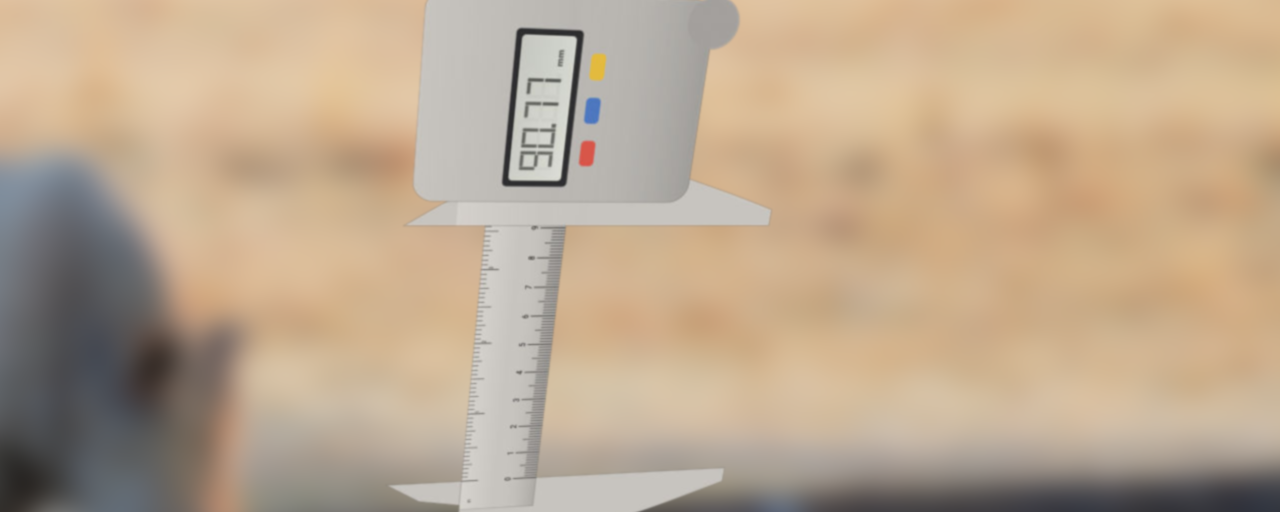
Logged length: 90.77
